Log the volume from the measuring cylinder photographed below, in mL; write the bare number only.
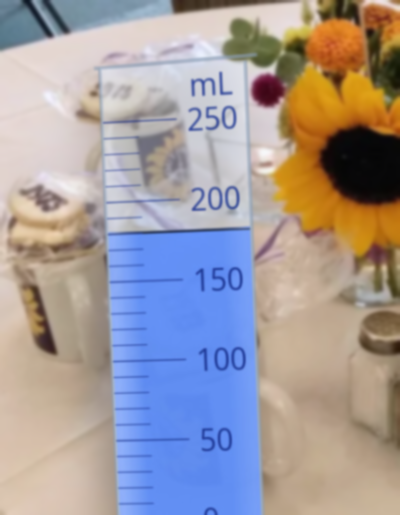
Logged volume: 180
